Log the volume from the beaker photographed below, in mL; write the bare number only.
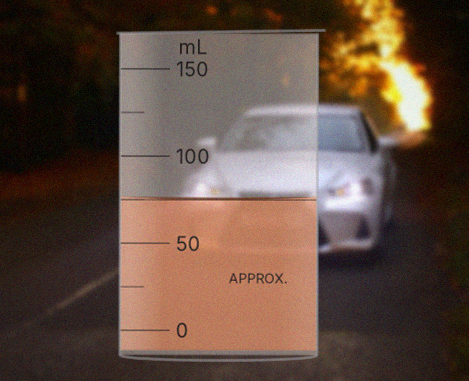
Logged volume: 75
